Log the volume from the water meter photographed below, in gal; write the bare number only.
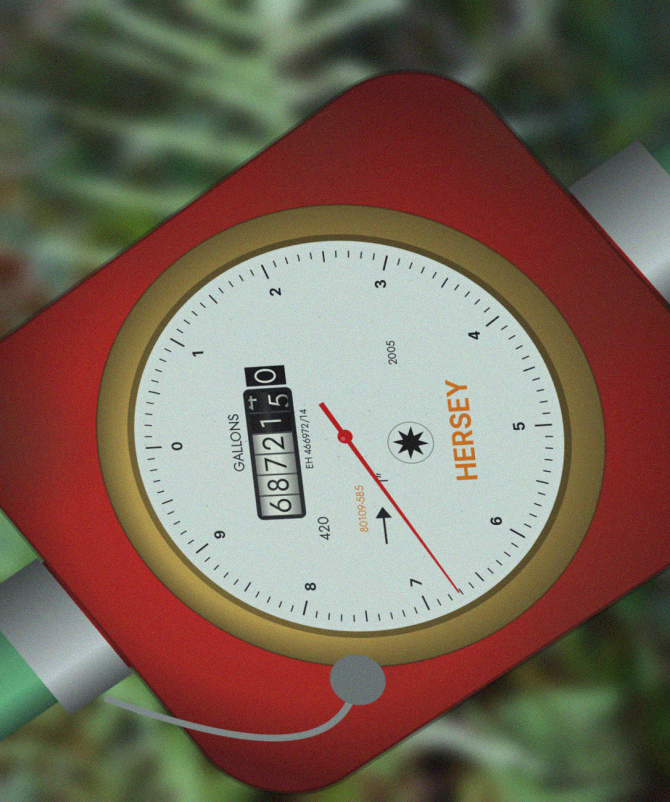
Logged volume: 6872146.7
